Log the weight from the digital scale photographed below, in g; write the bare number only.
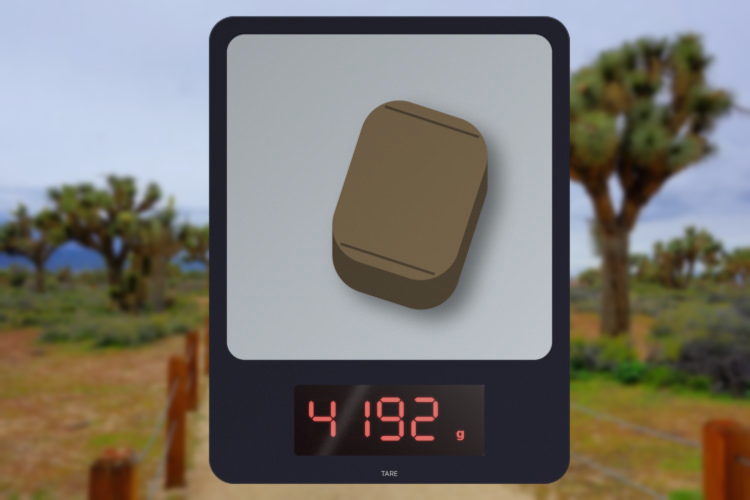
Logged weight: 4192
